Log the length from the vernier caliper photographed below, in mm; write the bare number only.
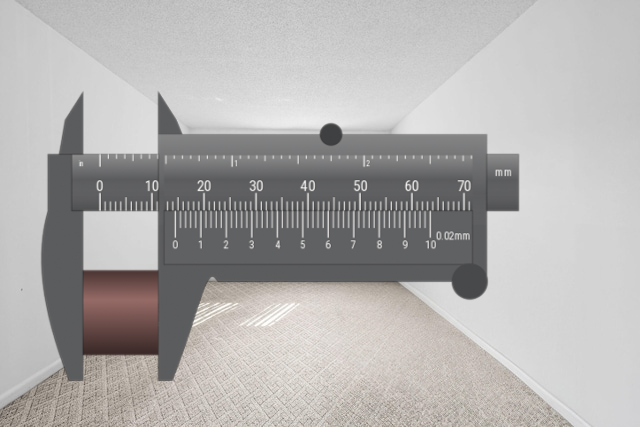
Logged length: 14.5
